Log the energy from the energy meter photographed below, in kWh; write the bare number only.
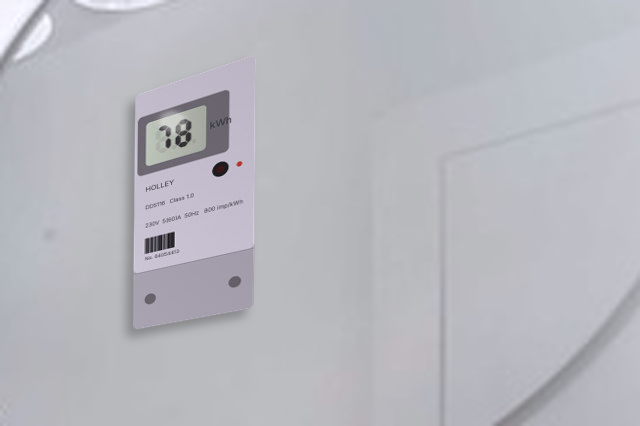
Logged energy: 78
